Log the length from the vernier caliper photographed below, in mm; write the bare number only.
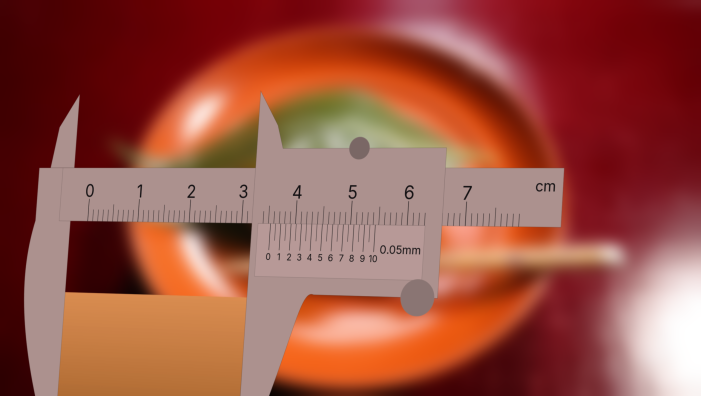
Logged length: 35.4
